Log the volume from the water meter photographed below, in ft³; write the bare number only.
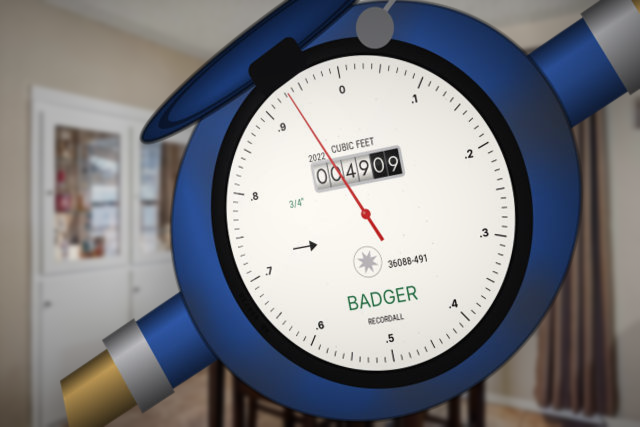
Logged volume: 4908.93
